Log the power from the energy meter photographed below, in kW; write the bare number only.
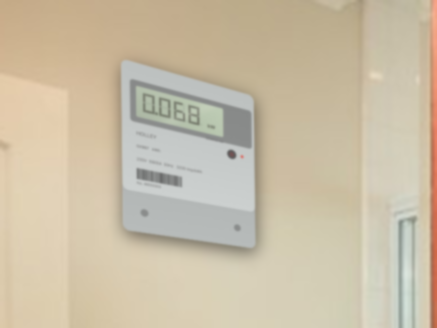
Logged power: 0.068
